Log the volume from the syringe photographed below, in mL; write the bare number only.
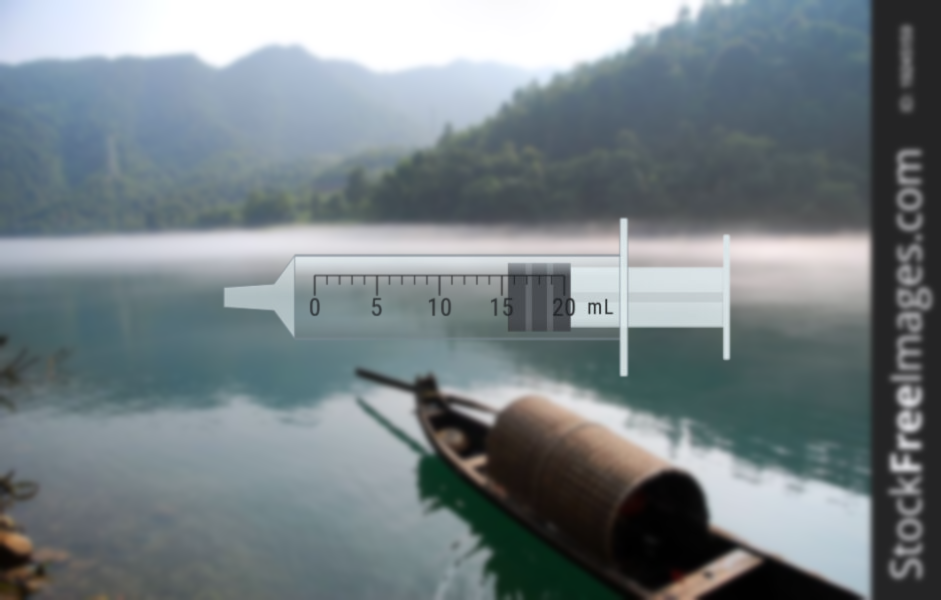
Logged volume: 15.5
